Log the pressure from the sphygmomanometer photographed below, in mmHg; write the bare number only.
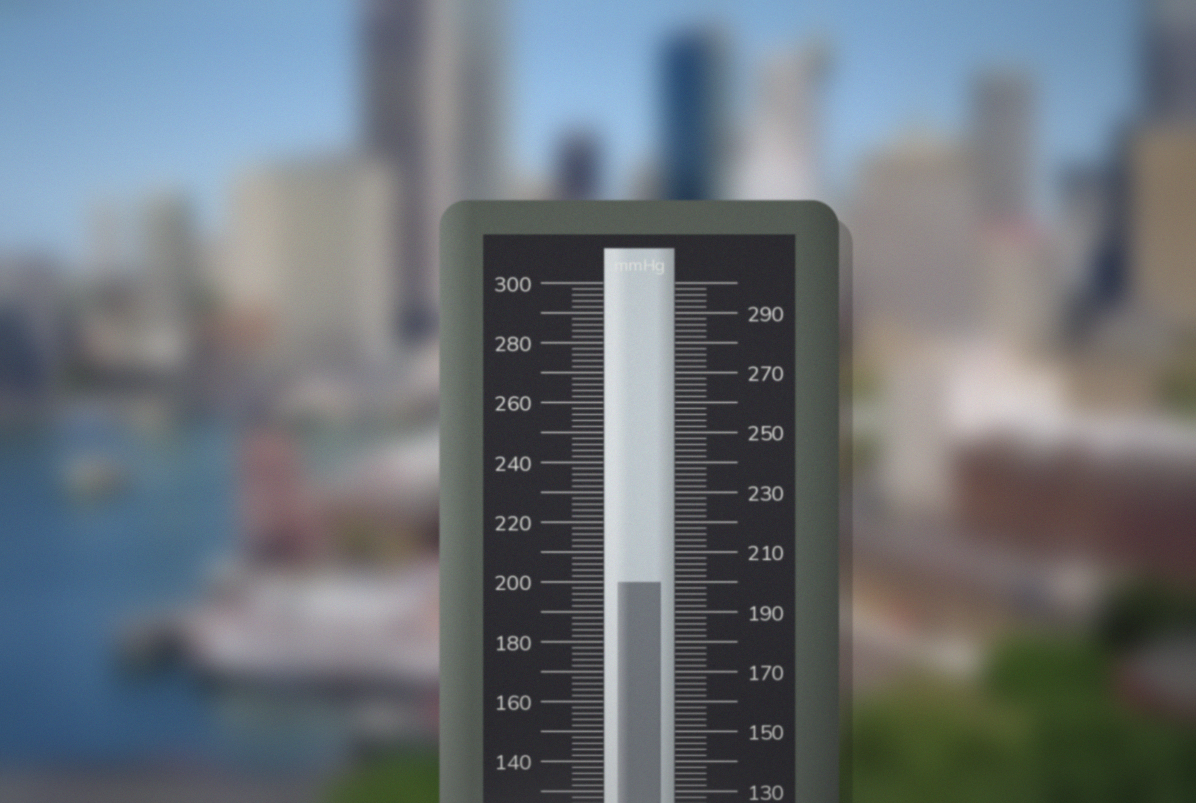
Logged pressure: 200
